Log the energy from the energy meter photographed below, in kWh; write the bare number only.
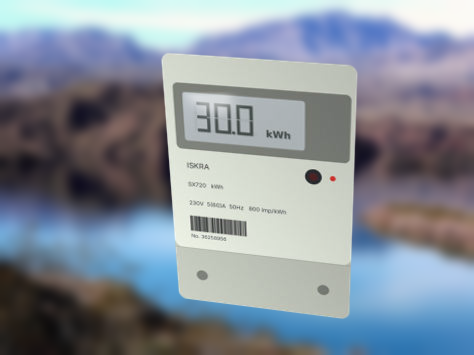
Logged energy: 30.0
